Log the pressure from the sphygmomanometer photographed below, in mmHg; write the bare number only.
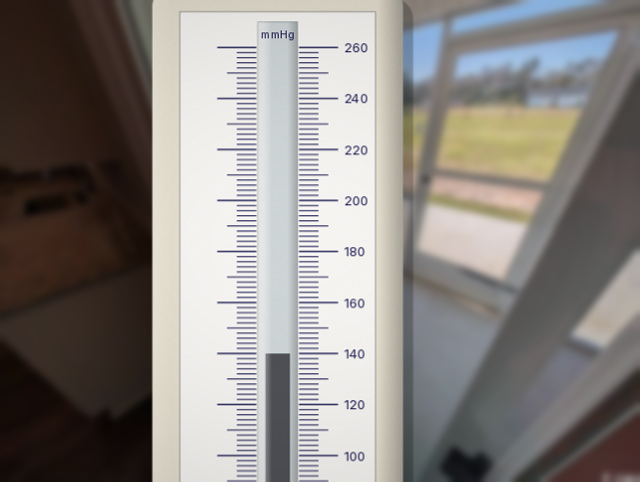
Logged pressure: 140
